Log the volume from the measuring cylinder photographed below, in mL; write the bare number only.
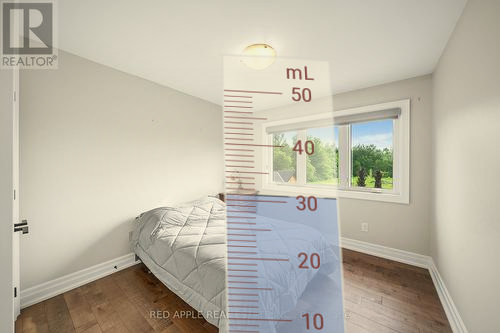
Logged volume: 31
